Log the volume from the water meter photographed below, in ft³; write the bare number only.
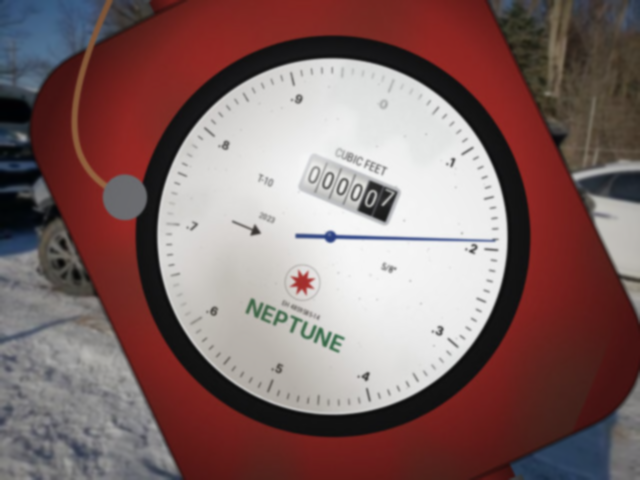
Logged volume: 7.19
